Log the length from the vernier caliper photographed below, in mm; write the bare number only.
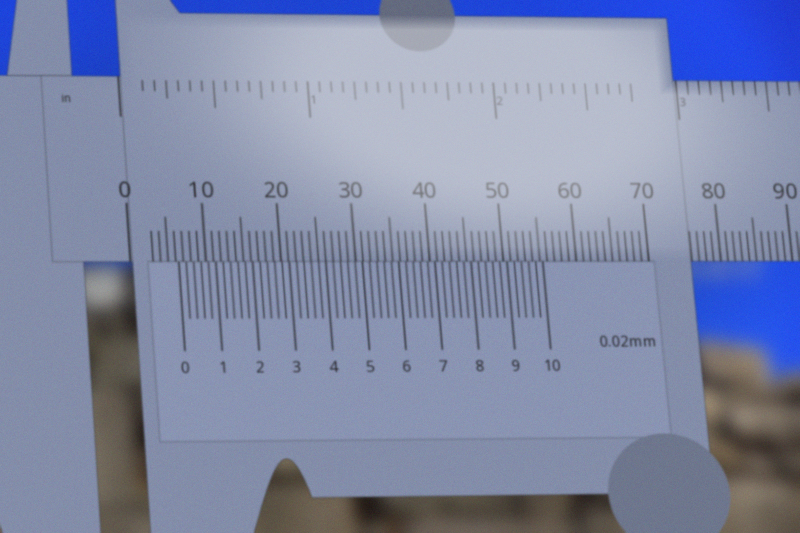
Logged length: 6.4
